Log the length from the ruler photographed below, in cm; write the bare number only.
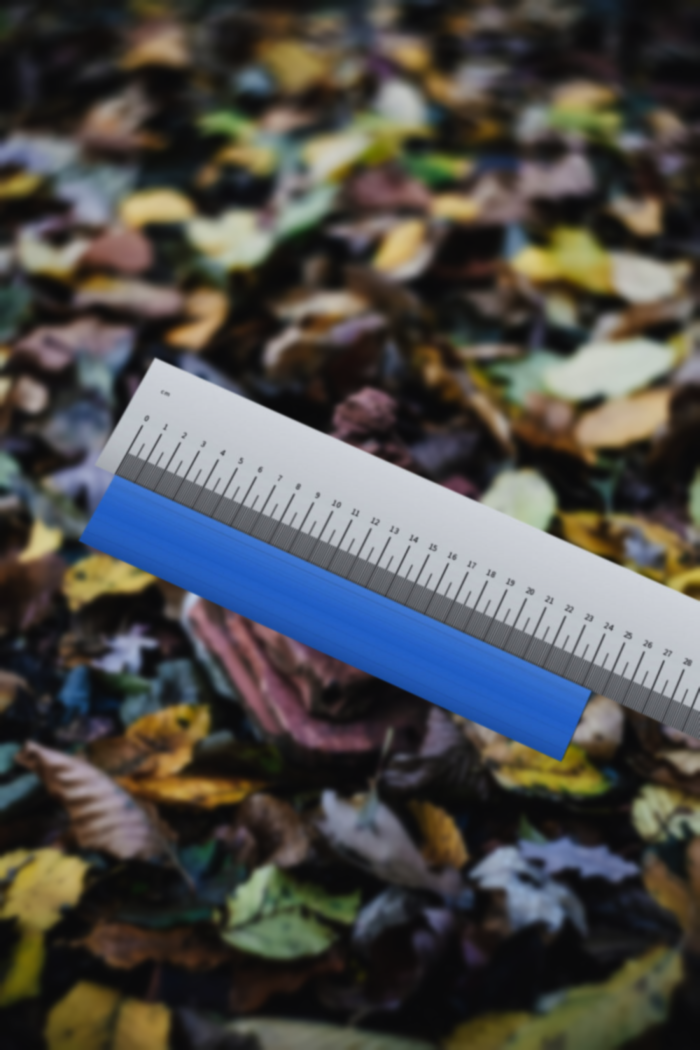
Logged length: 24.5
